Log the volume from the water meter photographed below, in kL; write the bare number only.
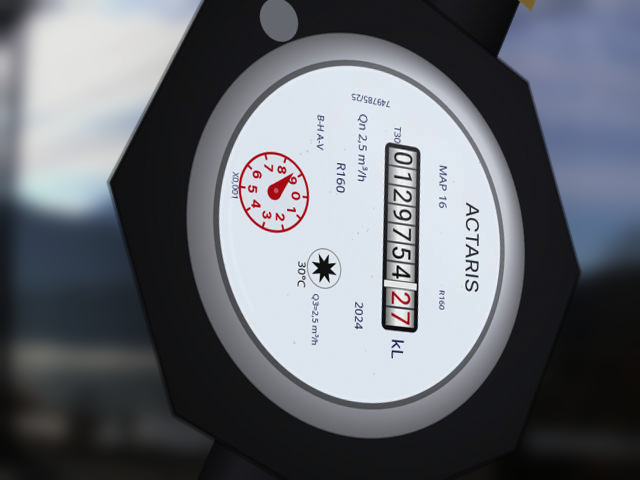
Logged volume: 129754.278
